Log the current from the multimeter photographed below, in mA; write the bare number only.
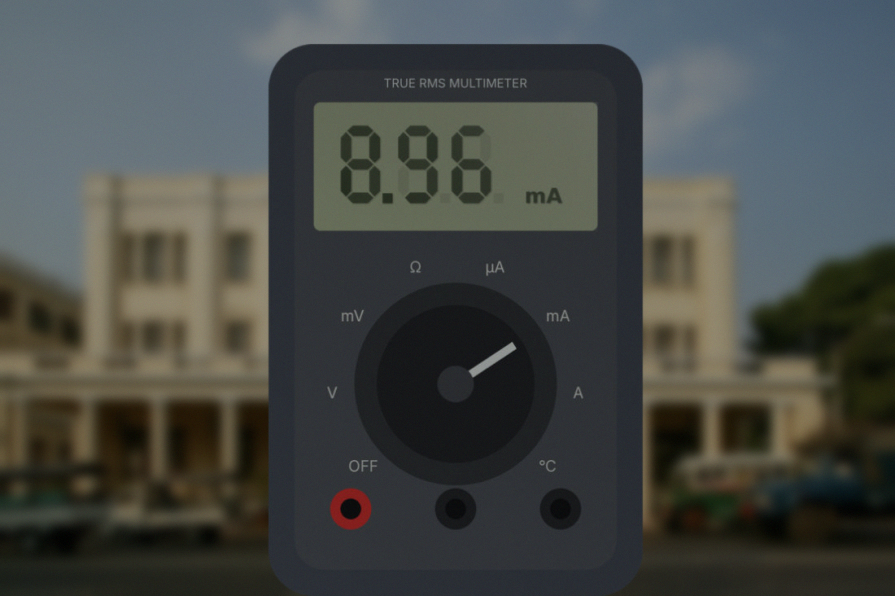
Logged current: 8.96
